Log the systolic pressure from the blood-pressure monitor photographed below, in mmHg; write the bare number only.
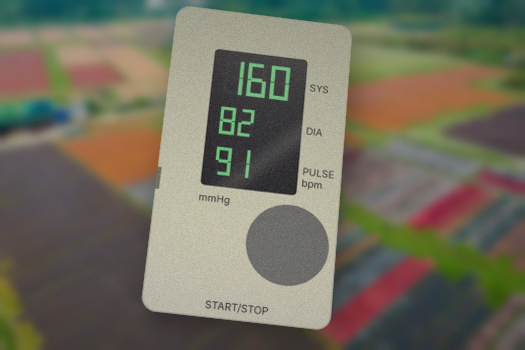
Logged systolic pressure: 160
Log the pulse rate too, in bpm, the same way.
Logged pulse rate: 91
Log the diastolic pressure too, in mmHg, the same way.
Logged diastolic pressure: 82
